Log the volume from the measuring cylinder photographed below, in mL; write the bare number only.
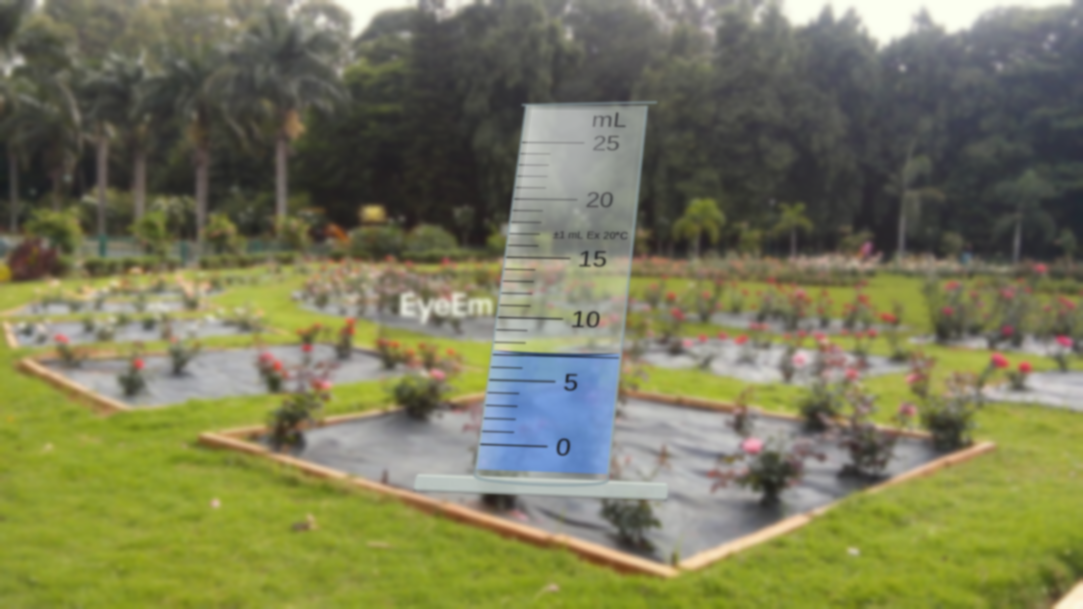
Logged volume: 7
